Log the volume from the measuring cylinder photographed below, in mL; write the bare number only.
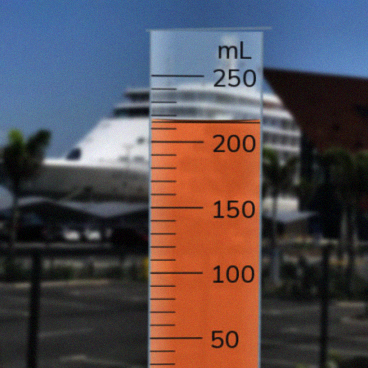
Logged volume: 215
